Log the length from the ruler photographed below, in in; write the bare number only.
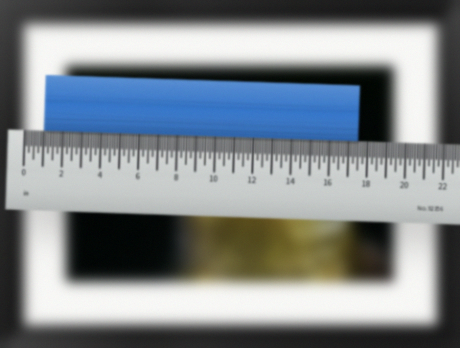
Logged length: 16.5
